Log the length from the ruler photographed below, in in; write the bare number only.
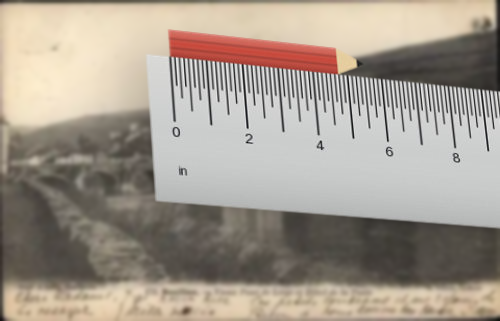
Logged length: 5.5
